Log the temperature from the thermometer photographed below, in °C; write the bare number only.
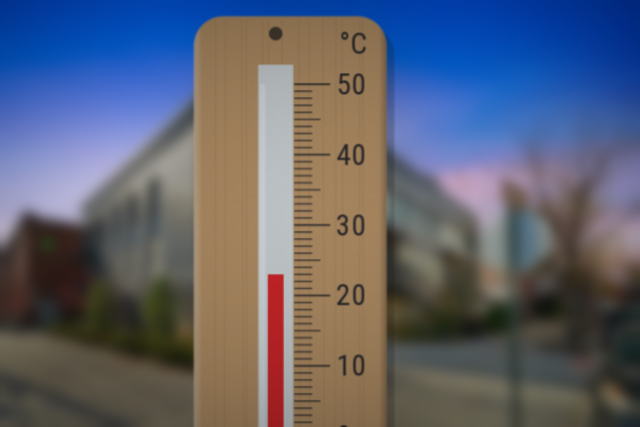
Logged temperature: 23
